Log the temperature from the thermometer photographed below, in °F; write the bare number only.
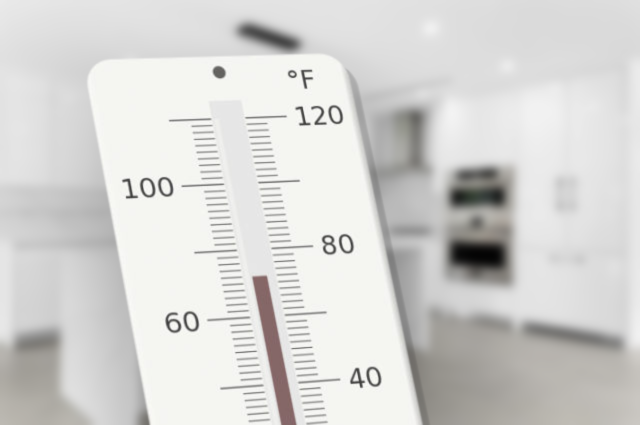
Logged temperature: 72
